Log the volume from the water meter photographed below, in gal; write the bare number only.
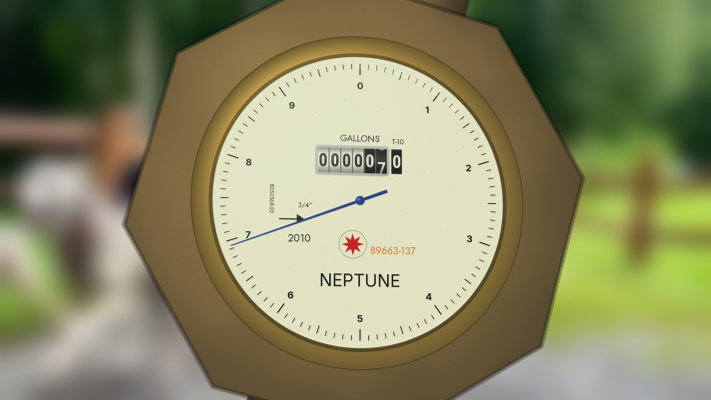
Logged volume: 66.9
